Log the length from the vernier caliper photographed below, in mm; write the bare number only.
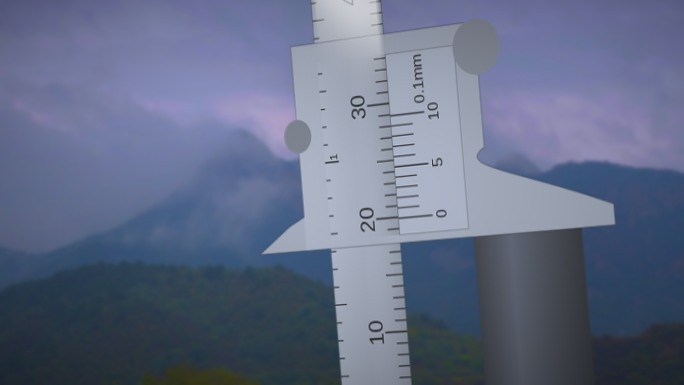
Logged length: 19.9
